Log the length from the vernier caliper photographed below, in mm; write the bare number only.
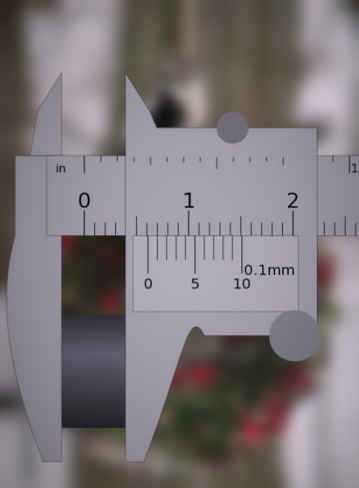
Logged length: 6.1
